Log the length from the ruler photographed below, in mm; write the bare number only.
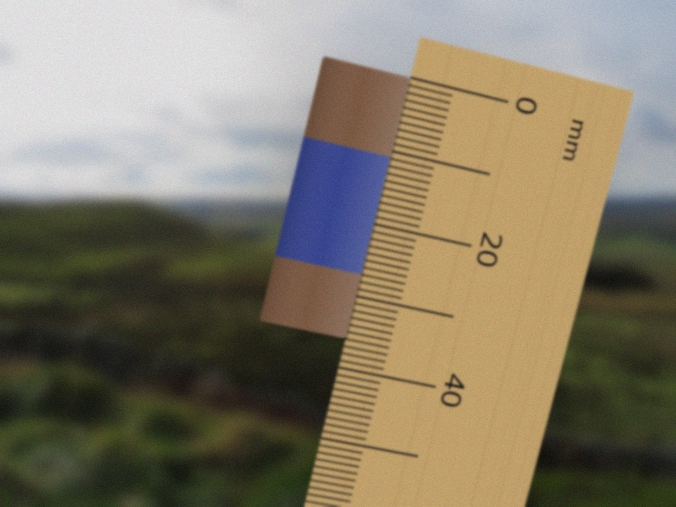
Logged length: 36
